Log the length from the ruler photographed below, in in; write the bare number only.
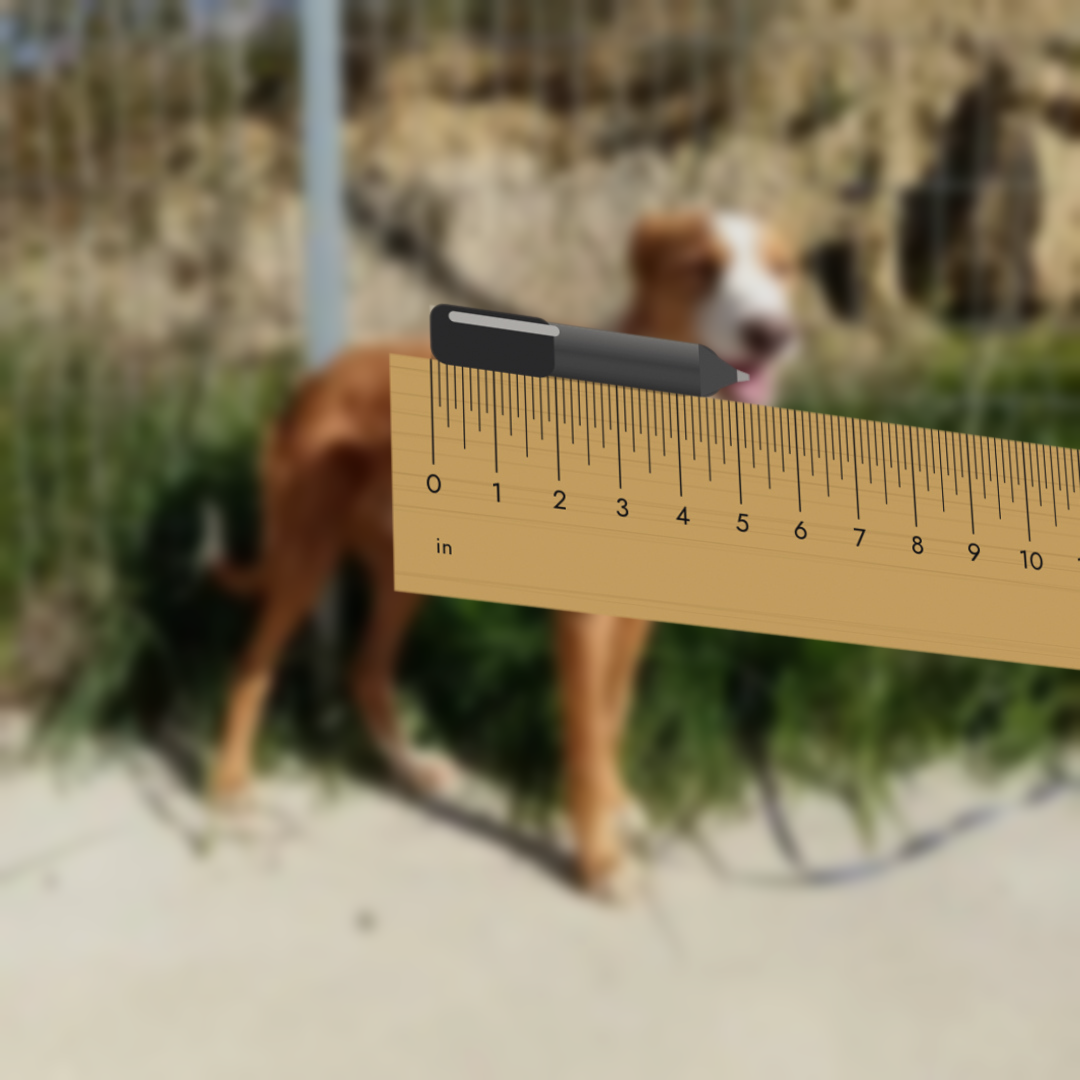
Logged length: 5.25
